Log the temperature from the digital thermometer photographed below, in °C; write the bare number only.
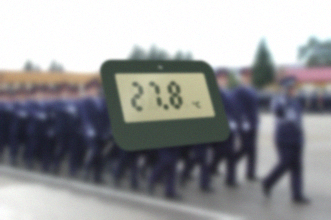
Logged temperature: 27.8
